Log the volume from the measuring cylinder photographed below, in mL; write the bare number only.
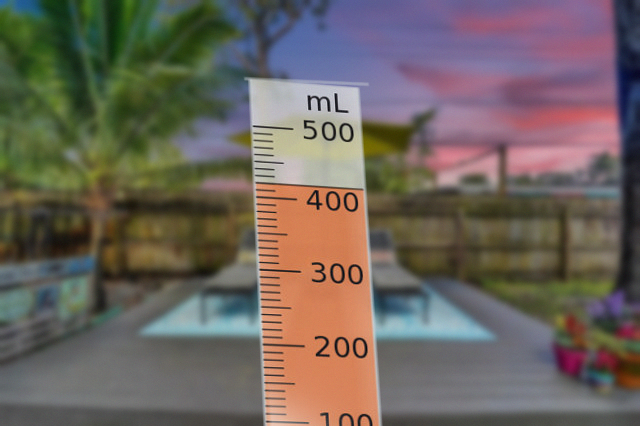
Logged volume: 420
